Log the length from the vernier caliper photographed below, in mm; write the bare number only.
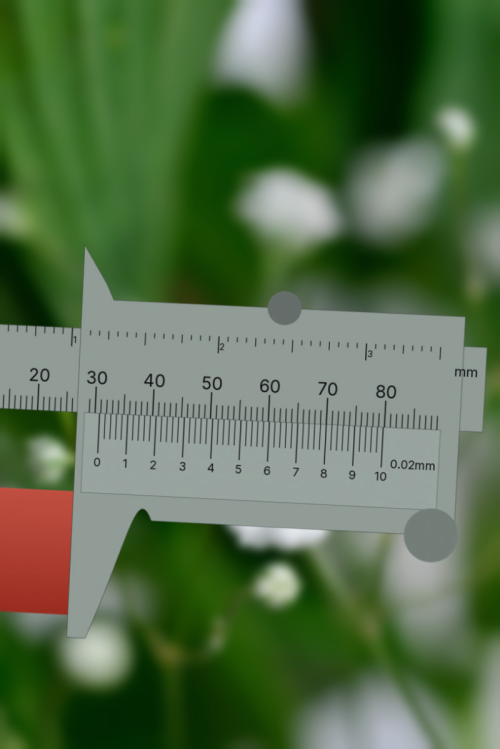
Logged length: 30.8
